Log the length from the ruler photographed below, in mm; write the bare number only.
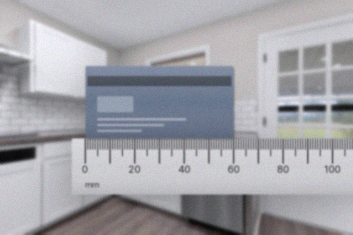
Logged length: 60
